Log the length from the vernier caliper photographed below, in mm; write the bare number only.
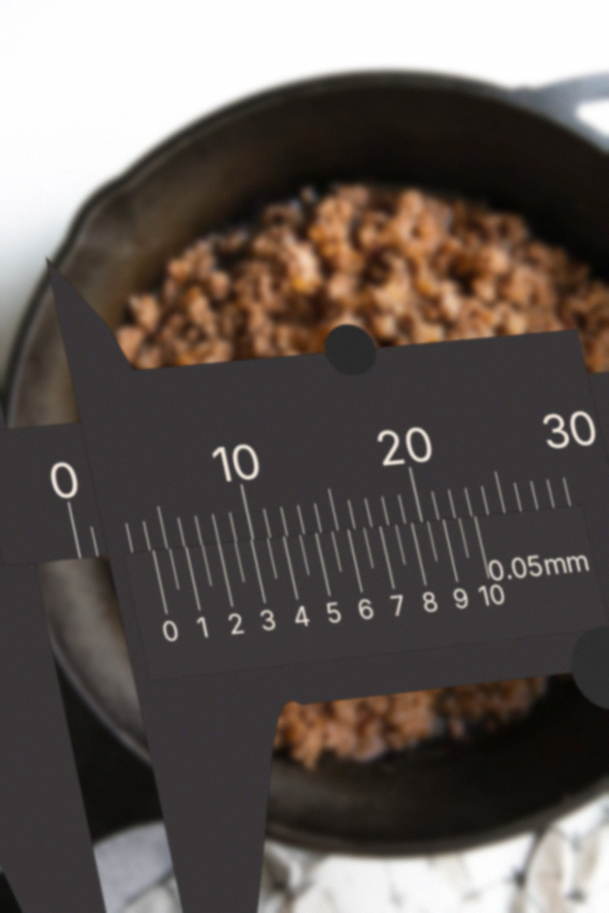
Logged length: 4.2
